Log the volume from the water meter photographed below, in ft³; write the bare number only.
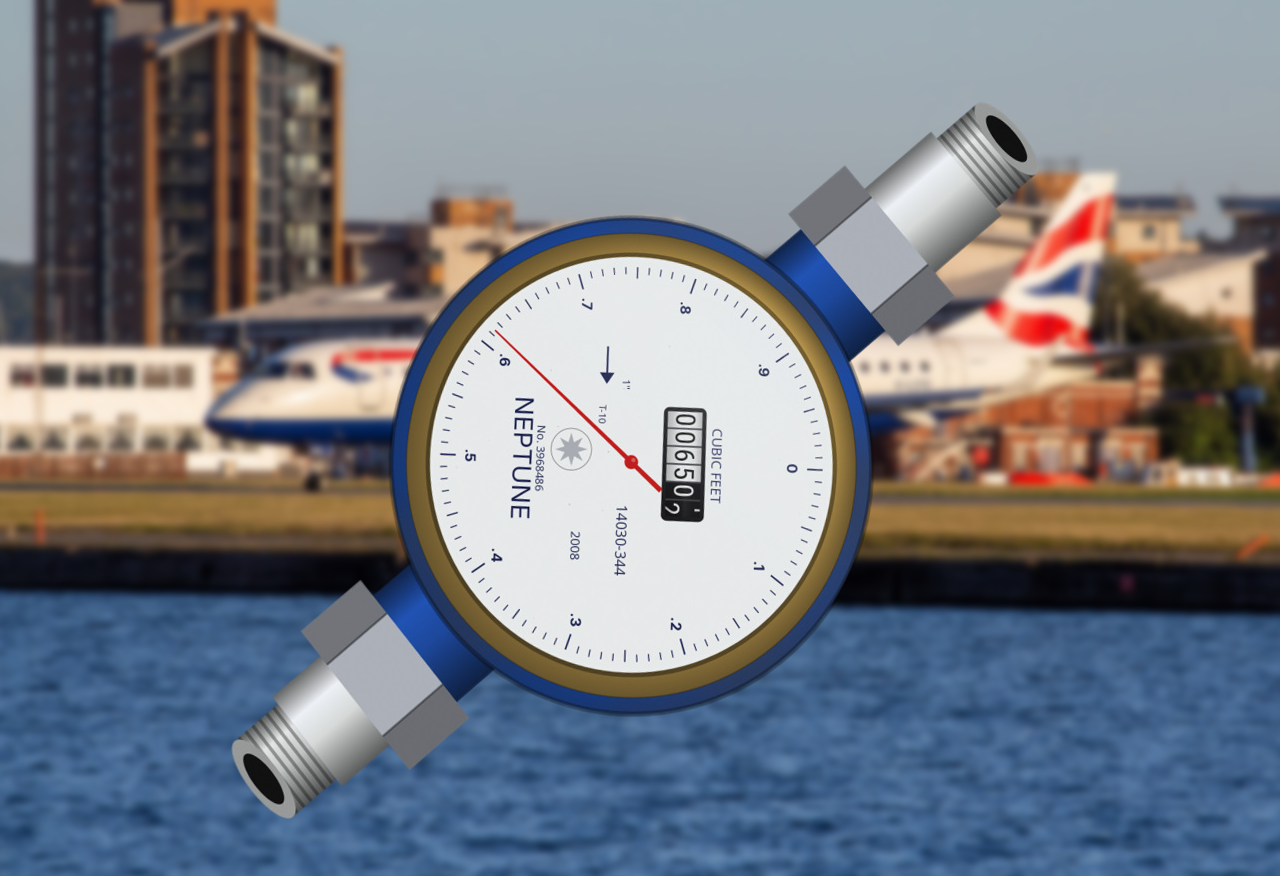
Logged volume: 6501.61
